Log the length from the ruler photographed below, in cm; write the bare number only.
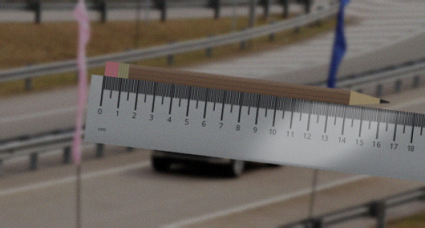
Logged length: 16.5
